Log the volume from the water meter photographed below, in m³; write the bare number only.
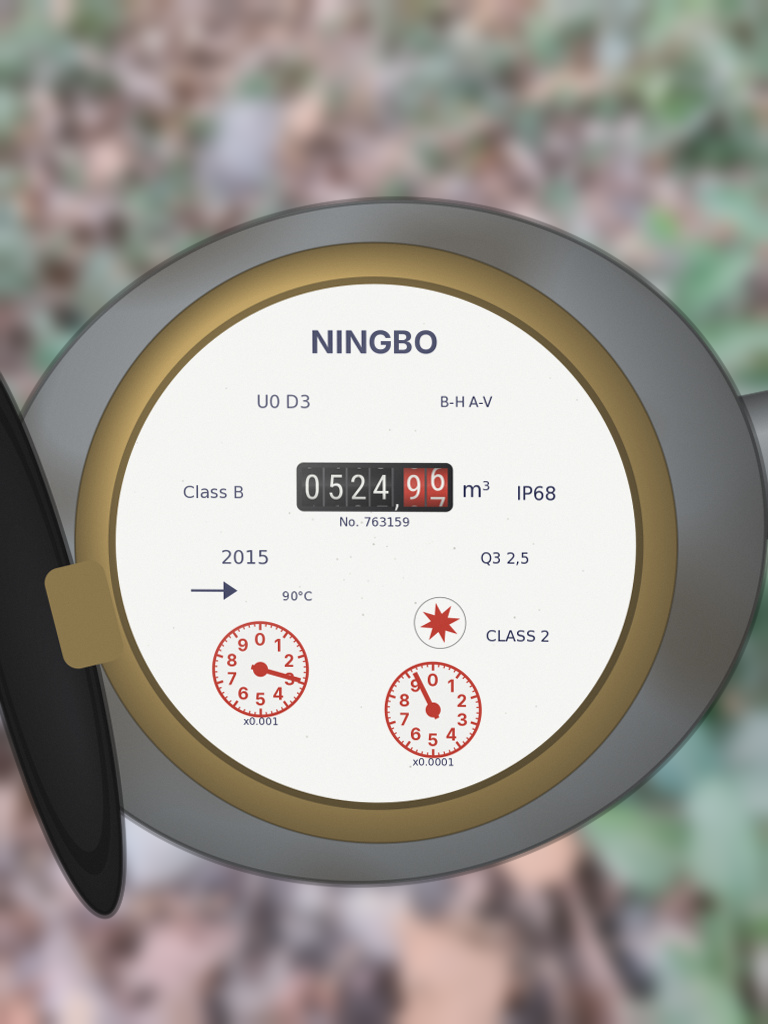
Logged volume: 524.9629
